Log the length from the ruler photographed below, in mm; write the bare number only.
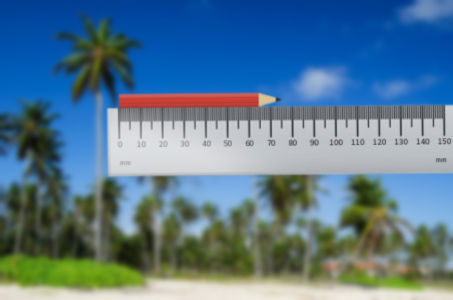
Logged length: 75
